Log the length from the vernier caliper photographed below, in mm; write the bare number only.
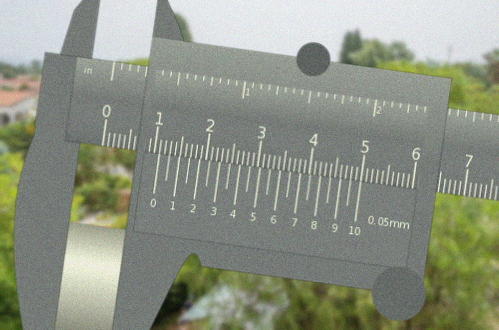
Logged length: 11.0
